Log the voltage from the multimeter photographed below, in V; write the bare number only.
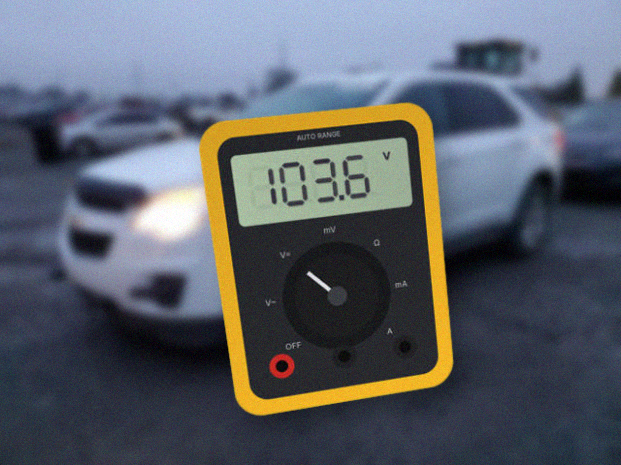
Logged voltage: 103.6
